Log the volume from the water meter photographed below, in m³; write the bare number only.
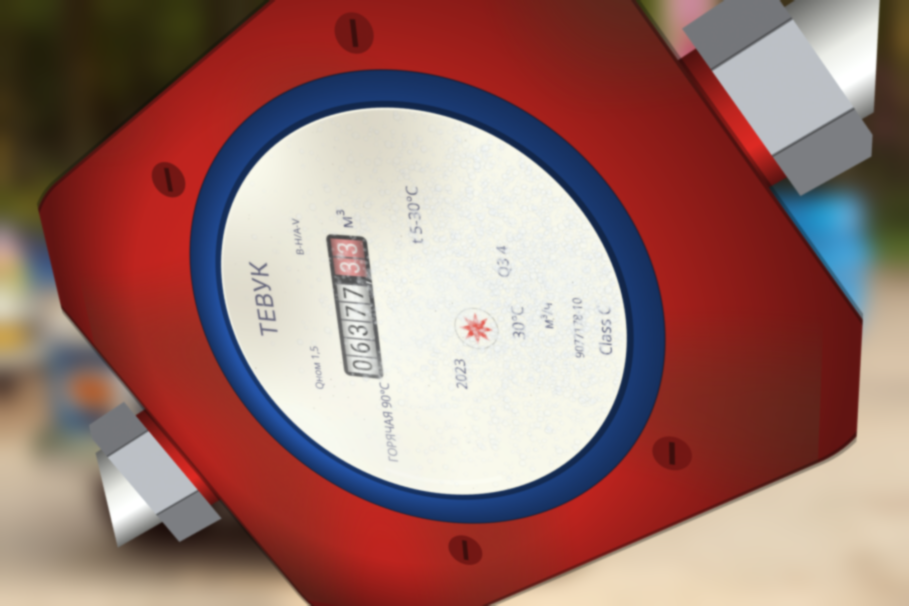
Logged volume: 6377.33
